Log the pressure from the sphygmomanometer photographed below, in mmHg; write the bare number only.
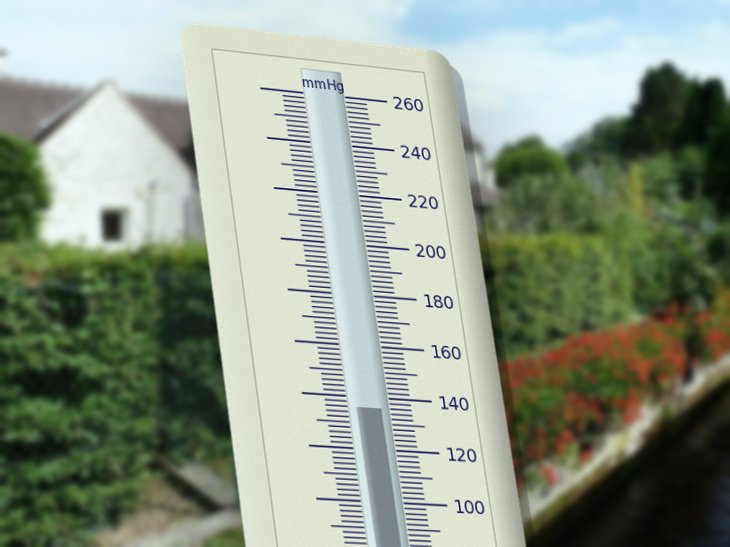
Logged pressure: 136
